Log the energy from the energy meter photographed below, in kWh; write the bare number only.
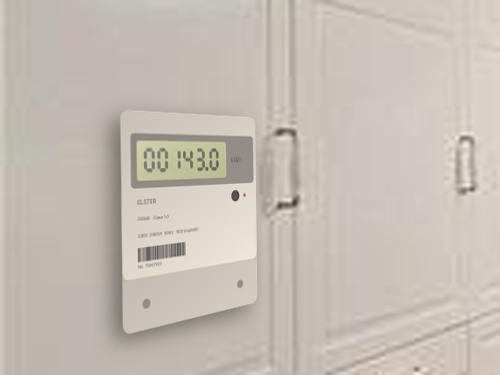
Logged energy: 143.0
